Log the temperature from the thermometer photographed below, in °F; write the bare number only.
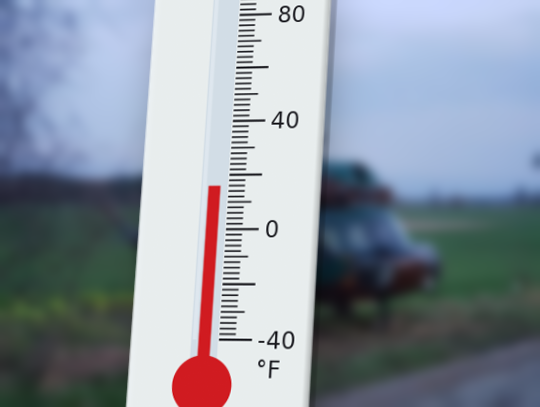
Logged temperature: 16
